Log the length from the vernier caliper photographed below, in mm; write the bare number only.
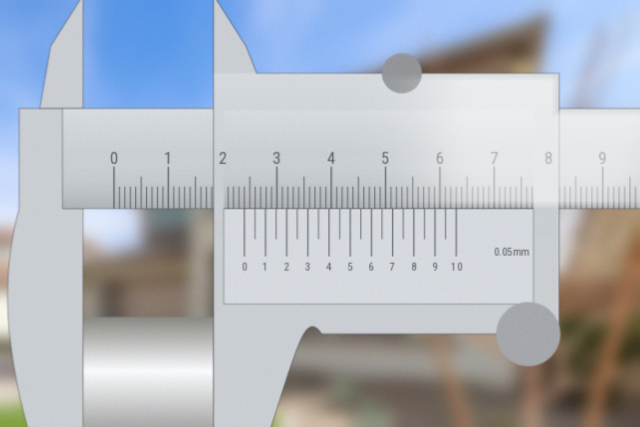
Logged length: 24.0
